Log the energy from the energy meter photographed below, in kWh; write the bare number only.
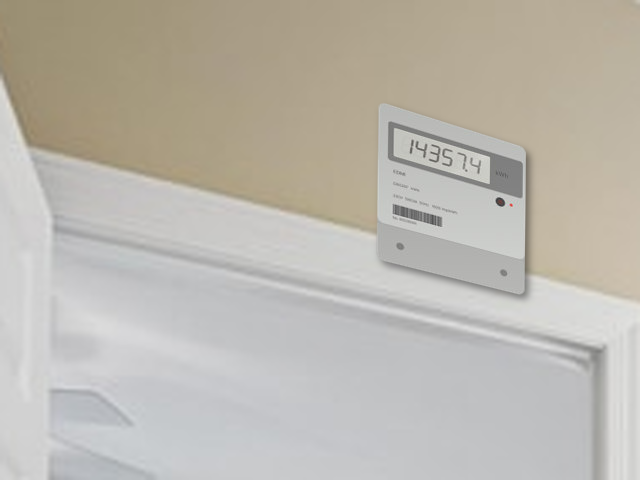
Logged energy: 14357.4
